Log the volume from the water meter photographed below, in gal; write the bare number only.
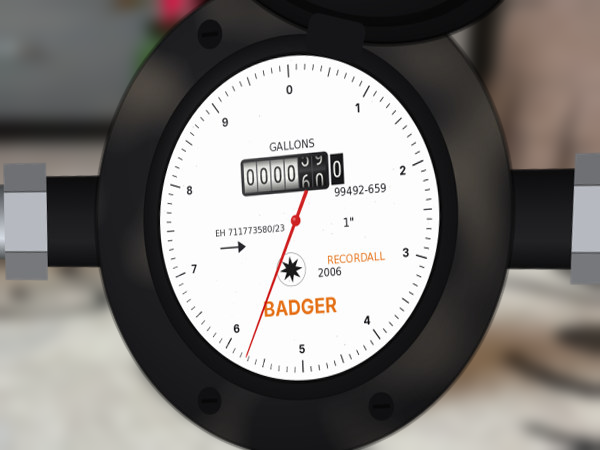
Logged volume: 595.7
